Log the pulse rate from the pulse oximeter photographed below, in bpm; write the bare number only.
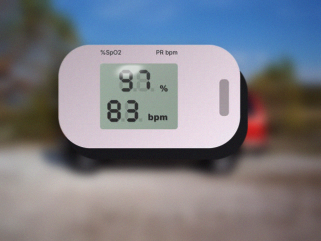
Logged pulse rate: 83
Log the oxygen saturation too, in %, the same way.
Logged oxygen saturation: 97
